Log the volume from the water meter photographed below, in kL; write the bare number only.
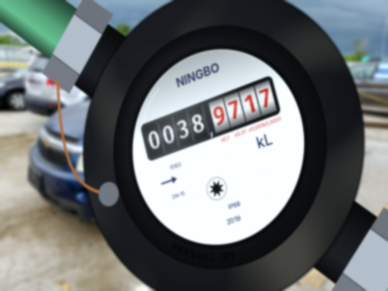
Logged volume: 38.9717
